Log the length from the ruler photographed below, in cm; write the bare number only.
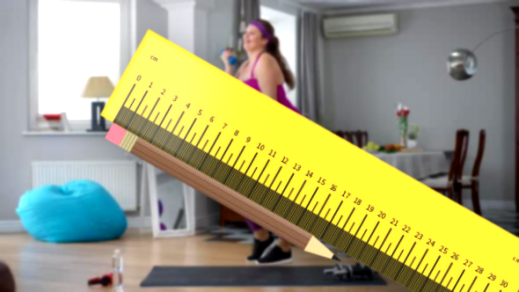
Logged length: 19
